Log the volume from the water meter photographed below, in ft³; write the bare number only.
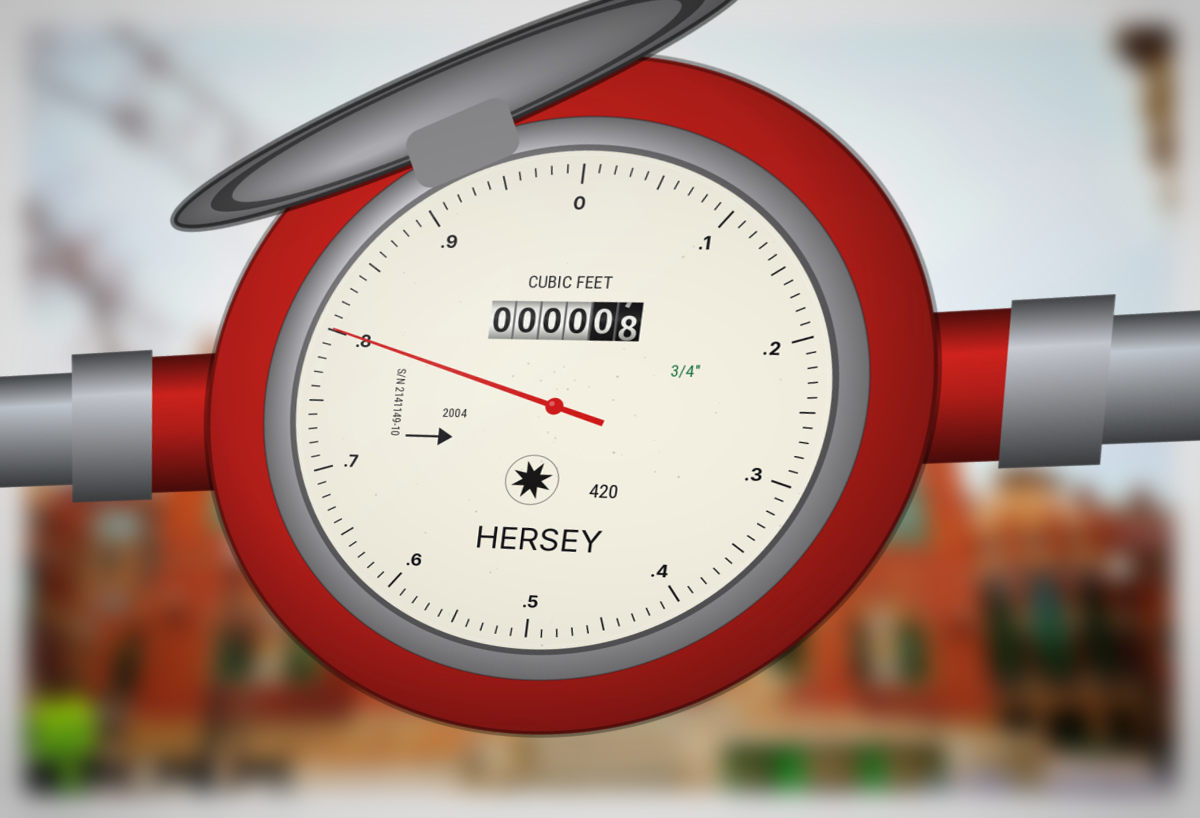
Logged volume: 7.80
